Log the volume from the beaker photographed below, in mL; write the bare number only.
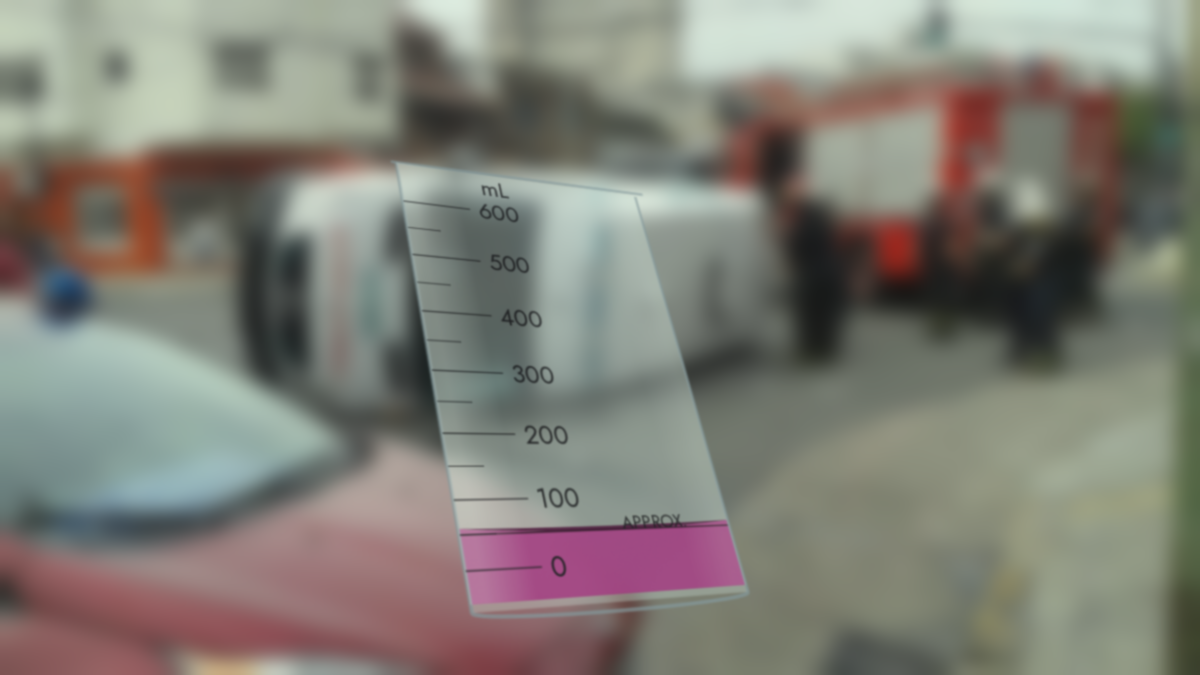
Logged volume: 50
